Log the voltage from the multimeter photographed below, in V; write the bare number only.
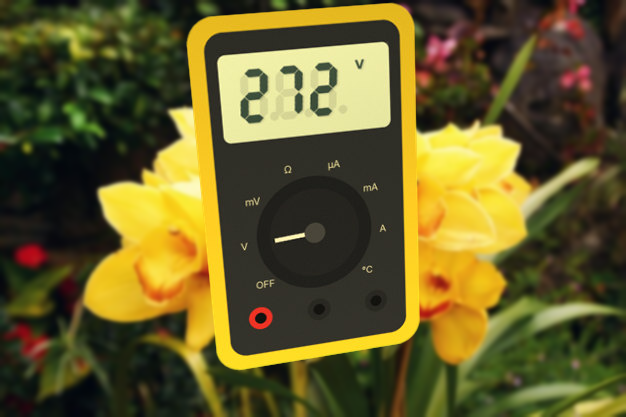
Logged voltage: 272
